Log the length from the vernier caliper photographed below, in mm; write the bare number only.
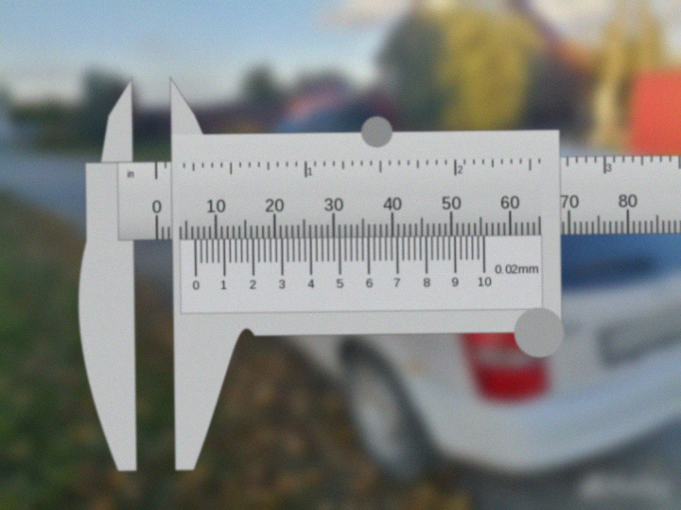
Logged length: 6.5
